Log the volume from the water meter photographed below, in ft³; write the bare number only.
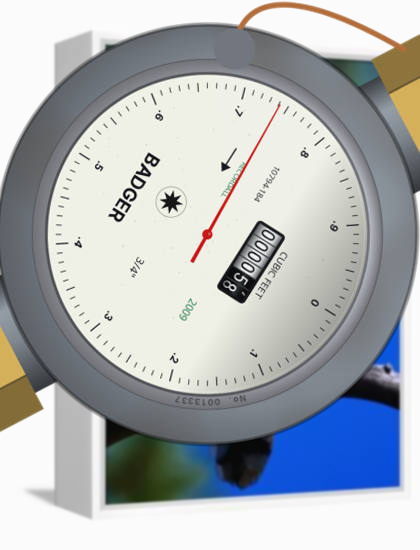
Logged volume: 57.74
